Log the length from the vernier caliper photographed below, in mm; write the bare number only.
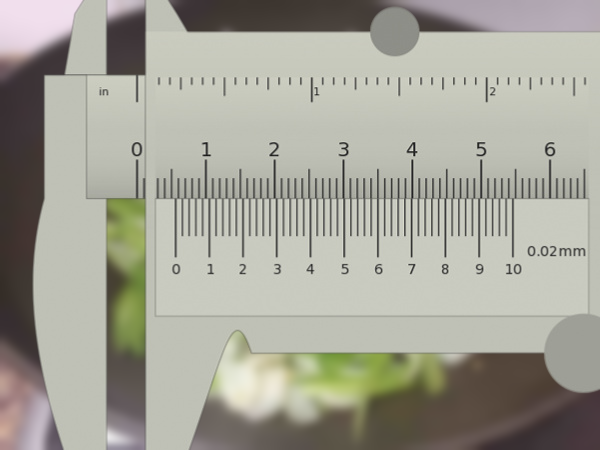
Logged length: 5.6
